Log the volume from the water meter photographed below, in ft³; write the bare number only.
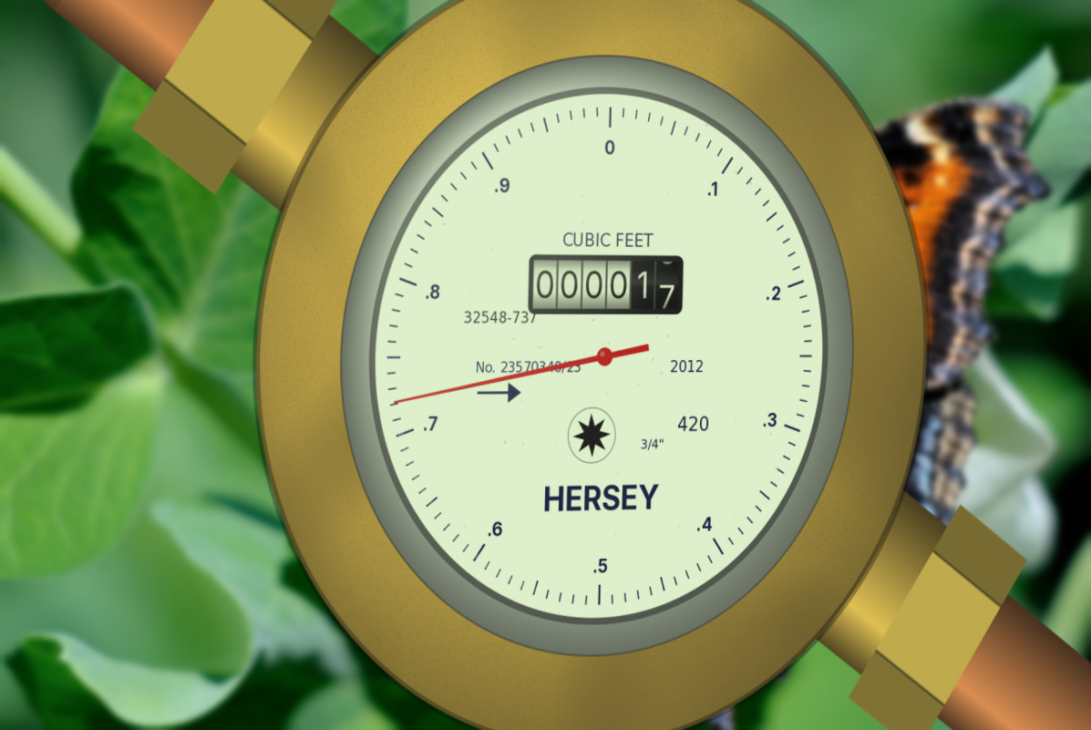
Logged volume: 16.72
